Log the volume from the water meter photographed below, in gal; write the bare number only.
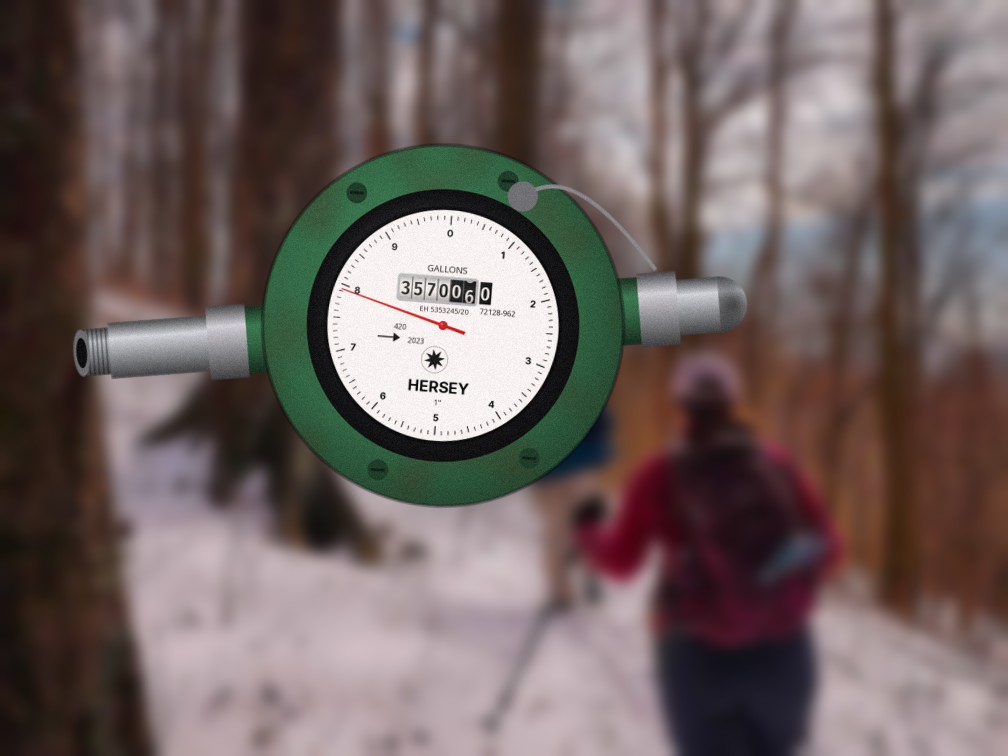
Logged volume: 3570057.9
